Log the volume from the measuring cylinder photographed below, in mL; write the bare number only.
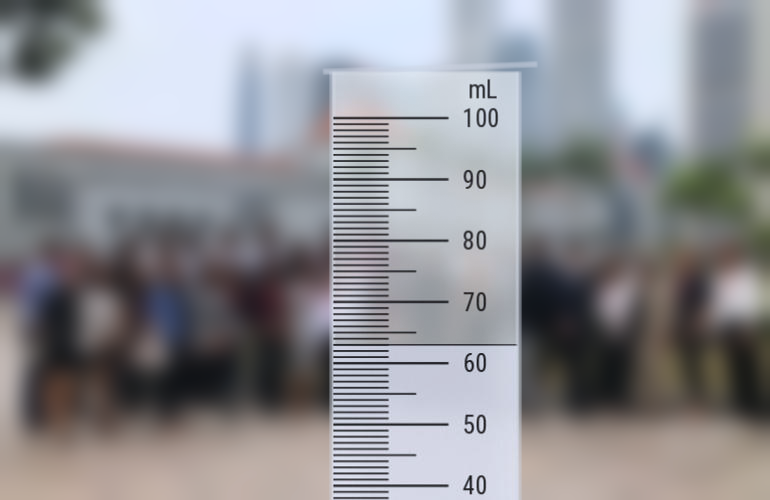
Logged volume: 63
